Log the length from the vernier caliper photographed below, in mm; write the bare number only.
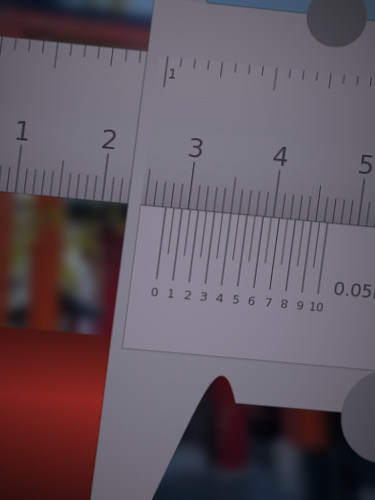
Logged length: 27.4
